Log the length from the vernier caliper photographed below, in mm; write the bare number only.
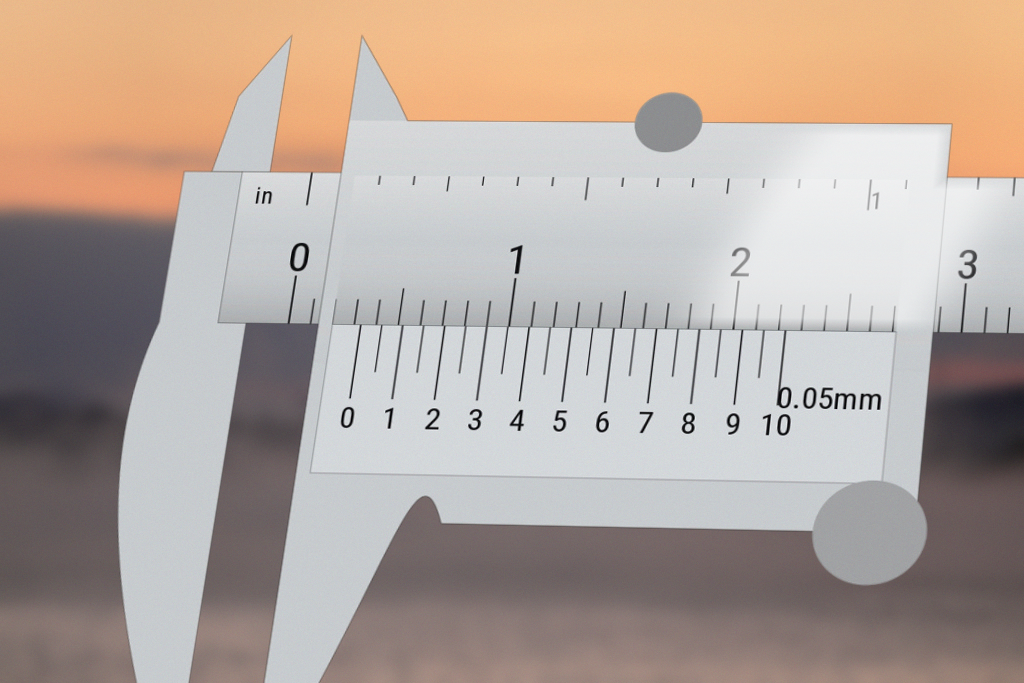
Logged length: 3.3
